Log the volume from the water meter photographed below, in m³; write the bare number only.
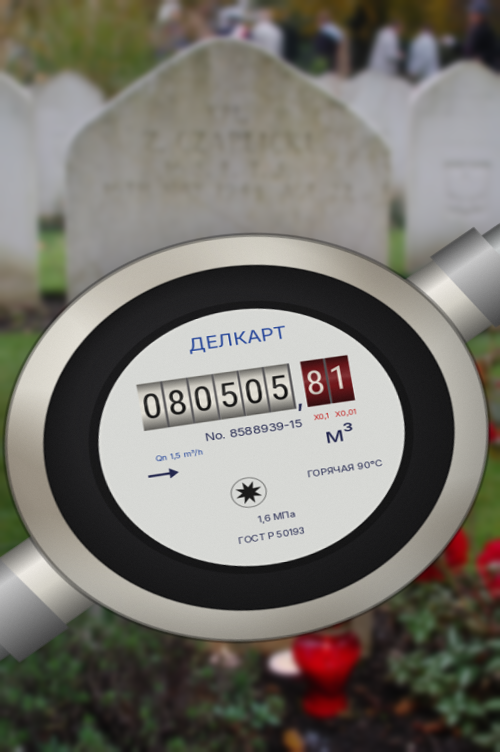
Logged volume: 80505.81
